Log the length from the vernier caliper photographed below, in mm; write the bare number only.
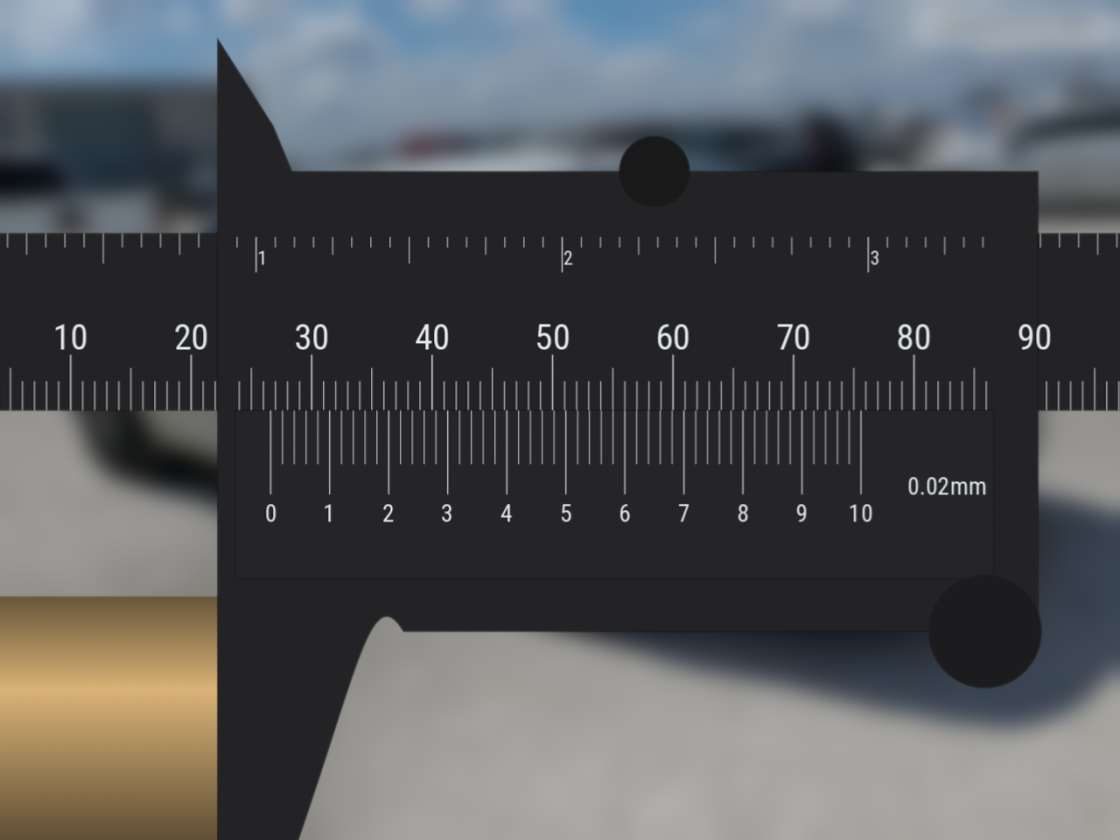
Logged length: 26.6
